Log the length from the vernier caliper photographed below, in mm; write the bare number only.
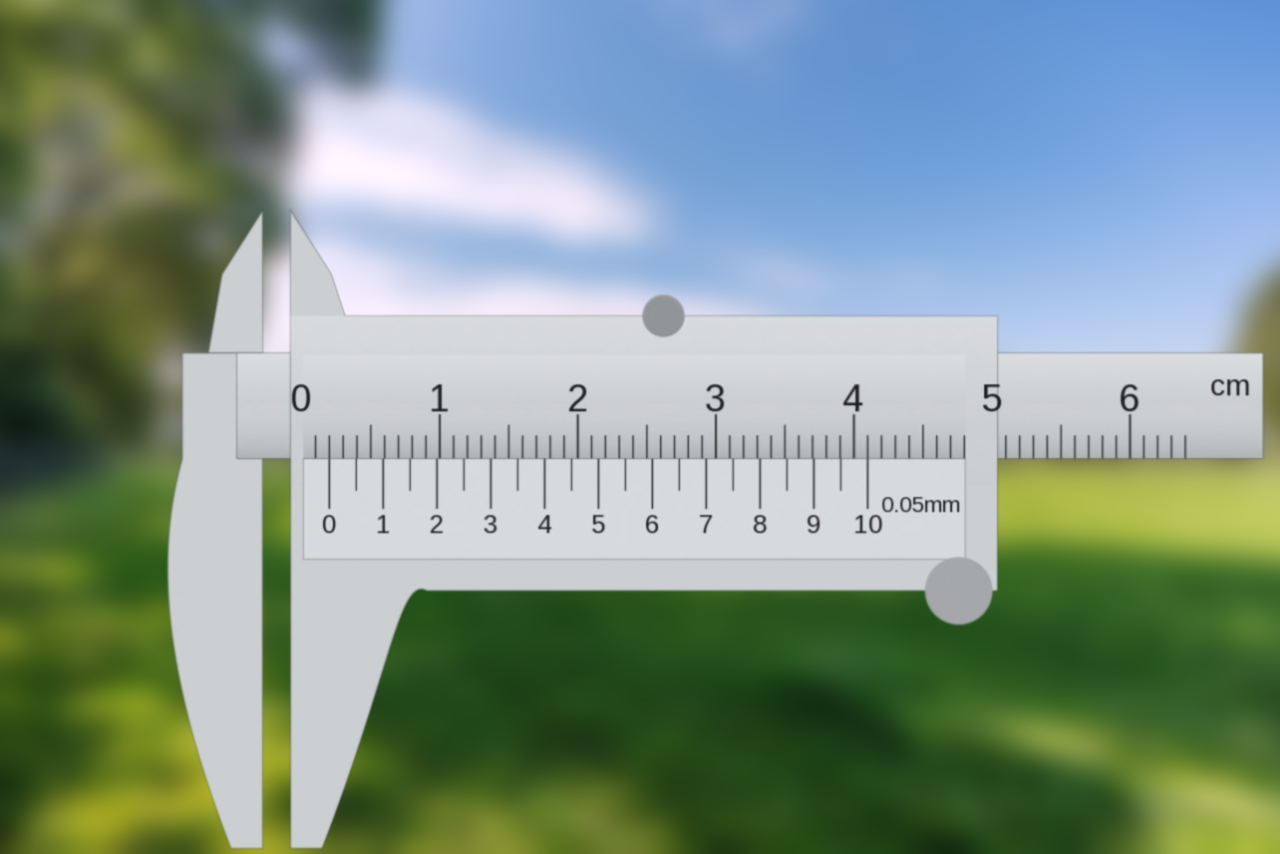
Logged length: 2.0
